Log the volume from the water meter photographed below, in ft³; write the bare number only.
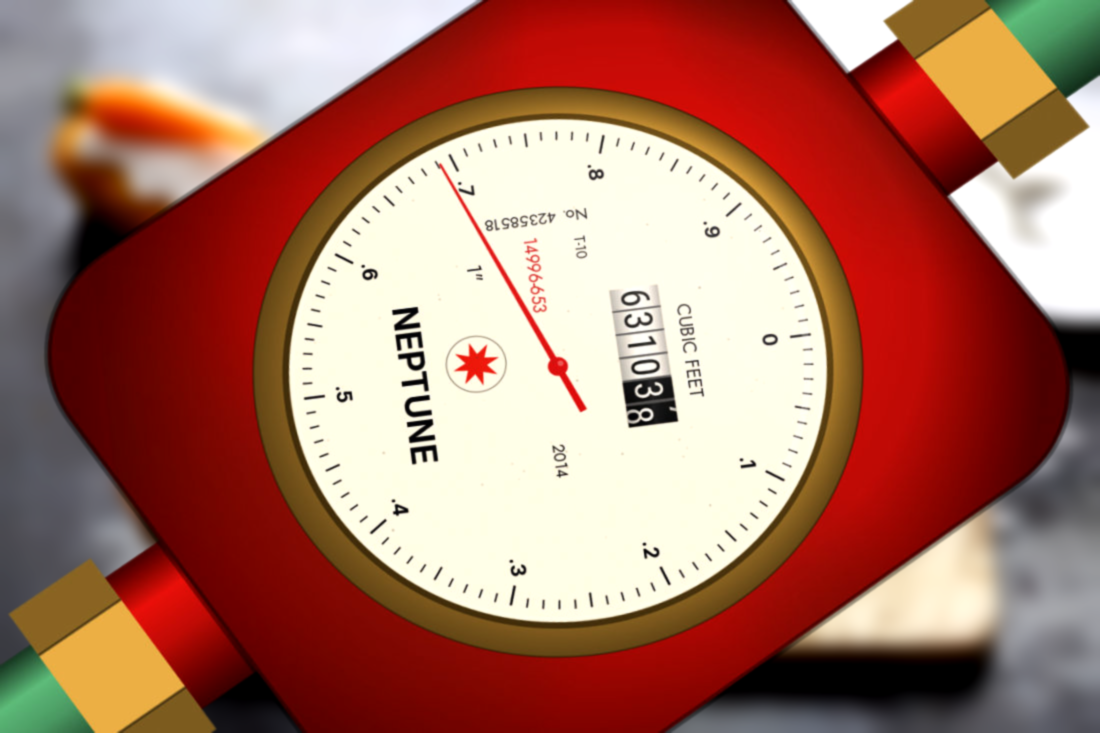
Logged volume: 631037.69
